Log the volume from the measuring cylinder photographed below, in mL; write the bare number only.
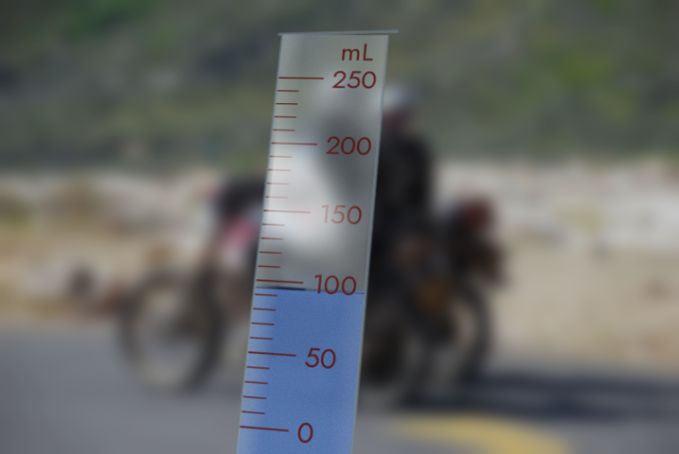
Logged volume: 95
